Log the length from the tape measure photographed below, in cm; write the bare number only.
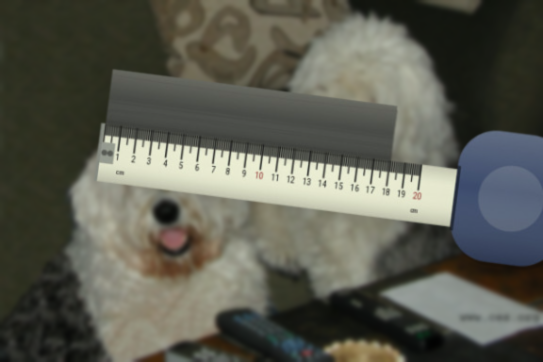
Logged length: 18
